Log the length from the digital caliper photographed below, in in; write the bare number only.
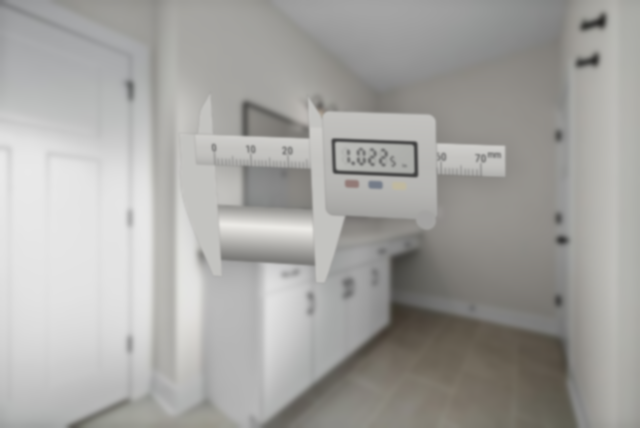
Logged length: 1.0225
